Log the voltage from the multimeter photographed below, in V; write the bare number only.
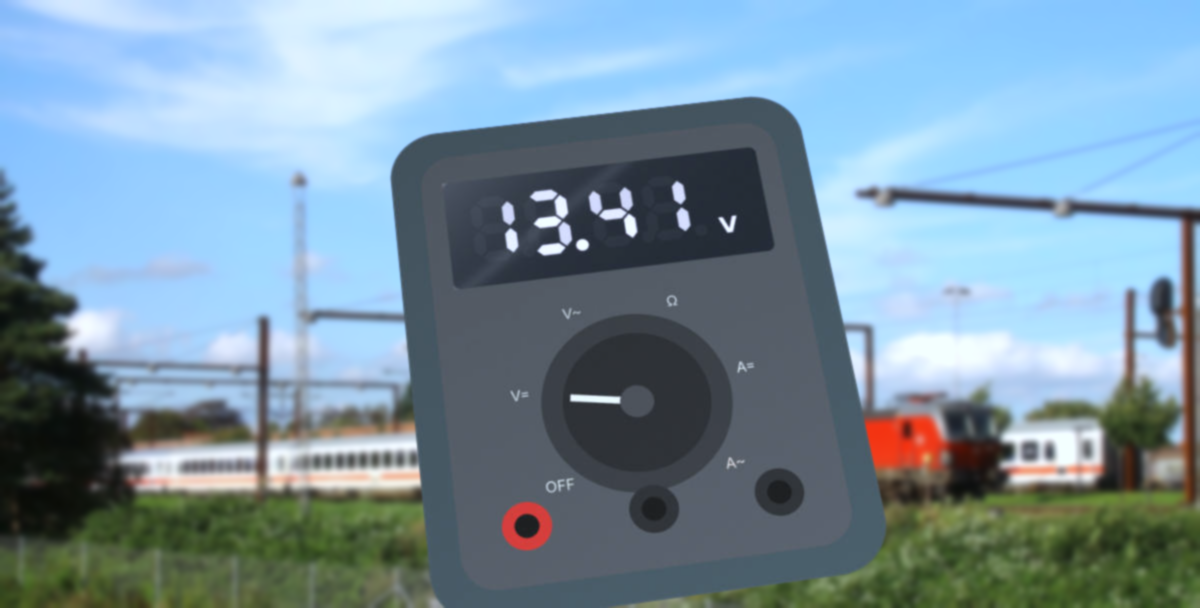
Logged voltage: 13.41
